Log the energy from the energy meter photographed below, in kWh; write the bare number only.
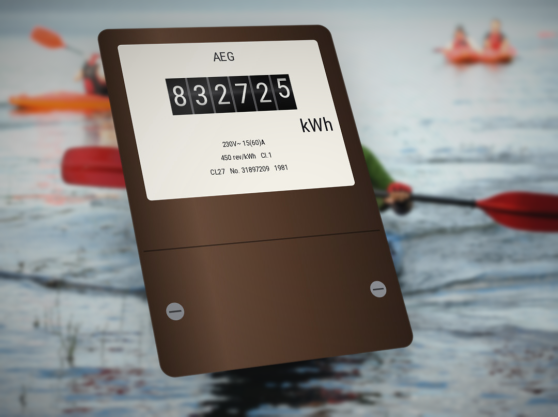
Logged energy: 832725
